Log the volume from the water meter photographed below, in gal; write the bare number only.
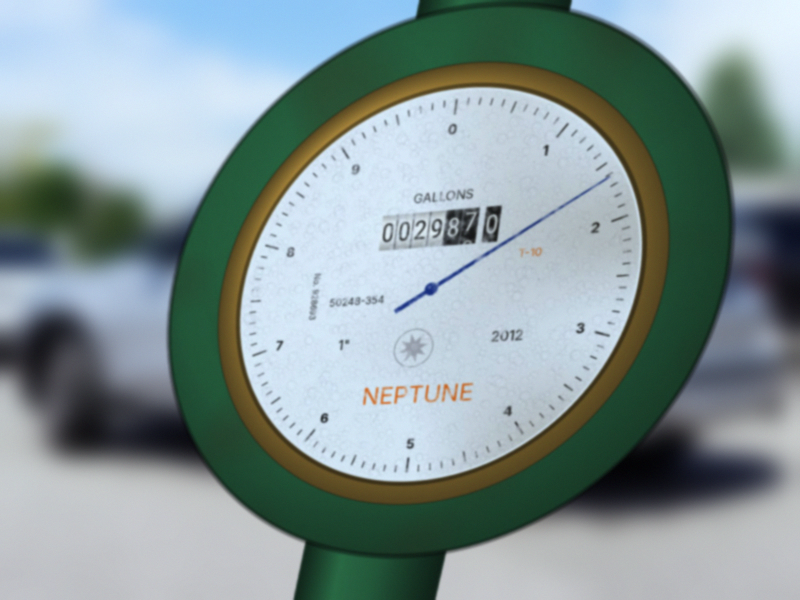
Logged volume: 29871.6
